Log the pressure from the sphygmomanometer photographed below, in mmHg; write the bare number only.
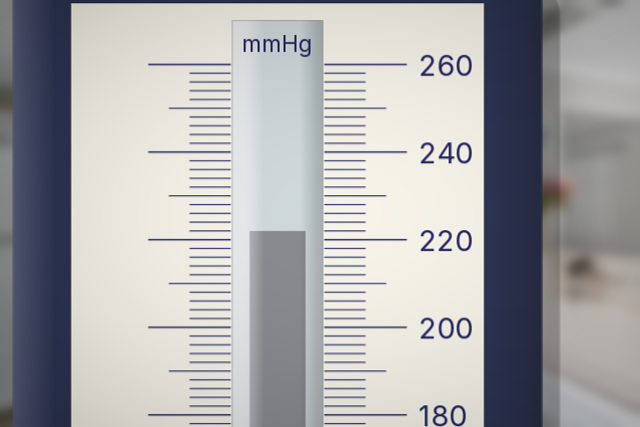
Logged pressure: 222
